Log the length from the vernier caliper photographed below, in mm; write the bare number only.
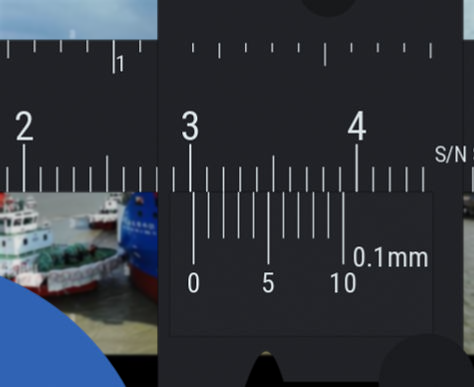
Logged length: 30.2
